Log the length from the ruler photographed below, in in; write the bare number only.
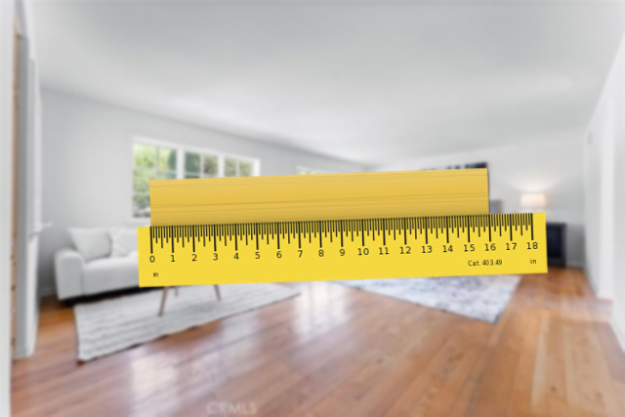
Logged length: 16
